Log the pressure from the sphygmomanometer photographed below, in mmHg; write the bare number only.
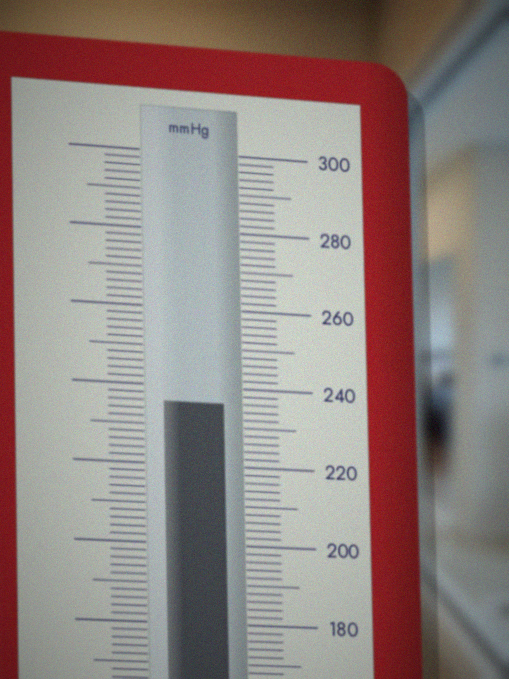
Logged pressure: 236
